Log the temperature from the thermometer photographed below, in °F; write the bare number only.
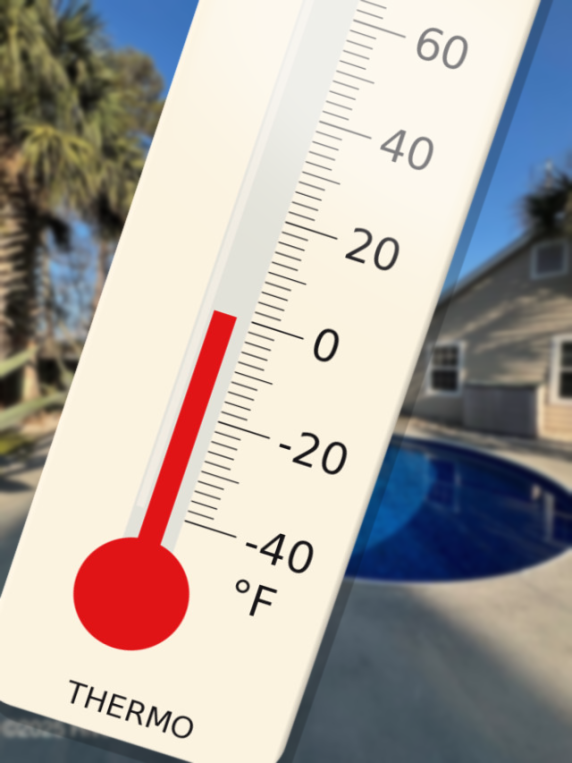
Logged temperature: 0
